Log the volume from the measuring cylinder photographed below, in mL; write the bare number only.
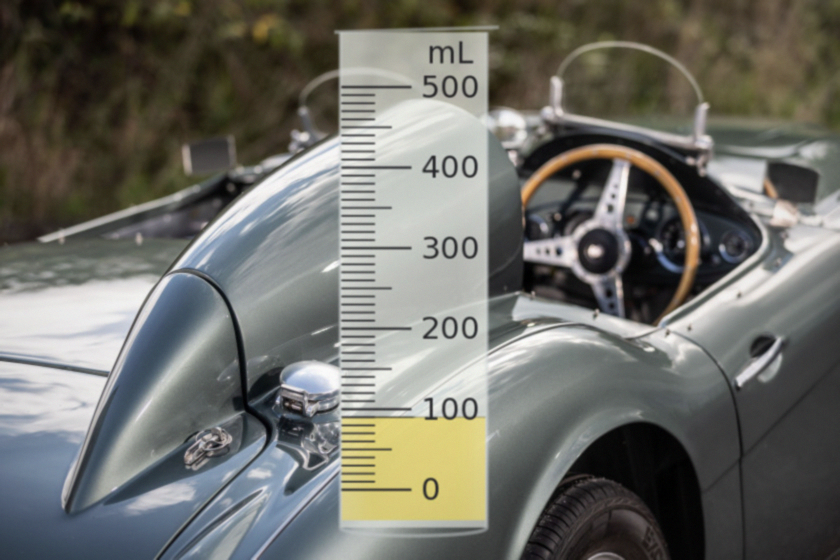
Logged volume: 90
